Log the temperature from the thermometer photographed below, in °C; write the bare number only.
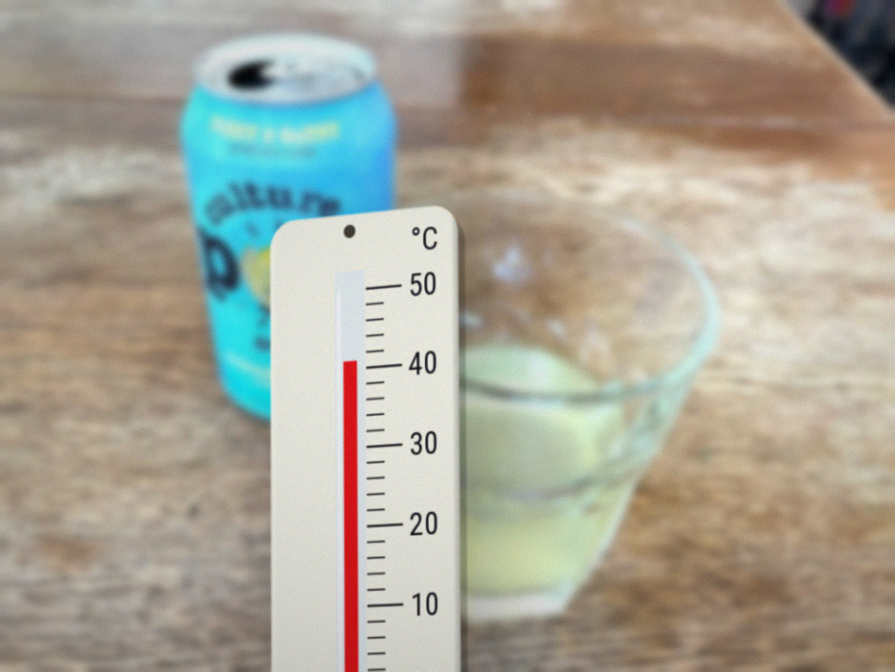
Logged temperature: 41
